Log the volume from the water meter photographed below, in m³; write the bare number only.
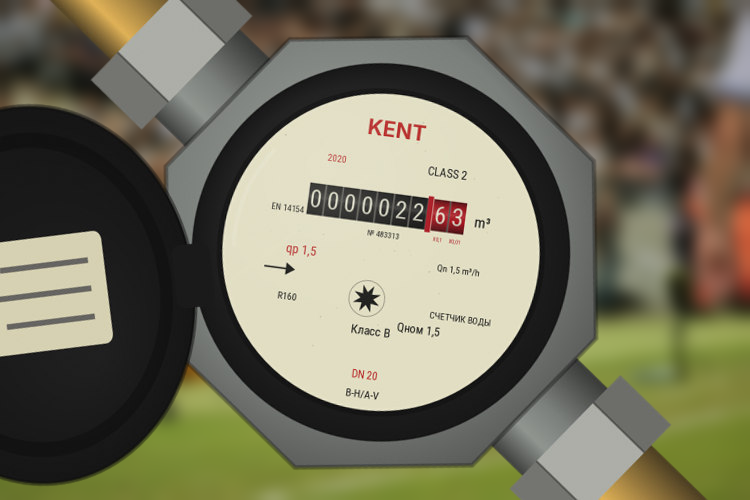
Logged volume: 22.63
